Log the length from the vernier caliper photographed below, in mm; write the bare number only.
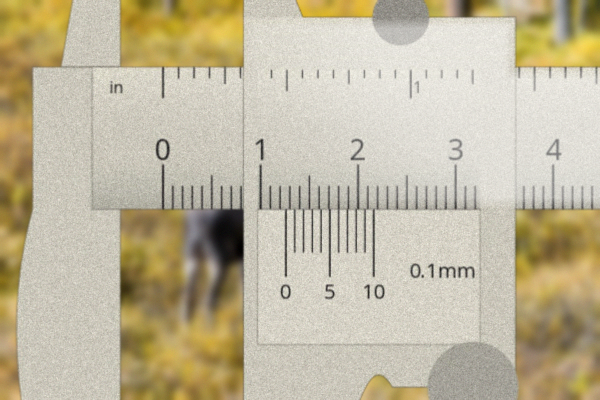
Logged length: 12.6
